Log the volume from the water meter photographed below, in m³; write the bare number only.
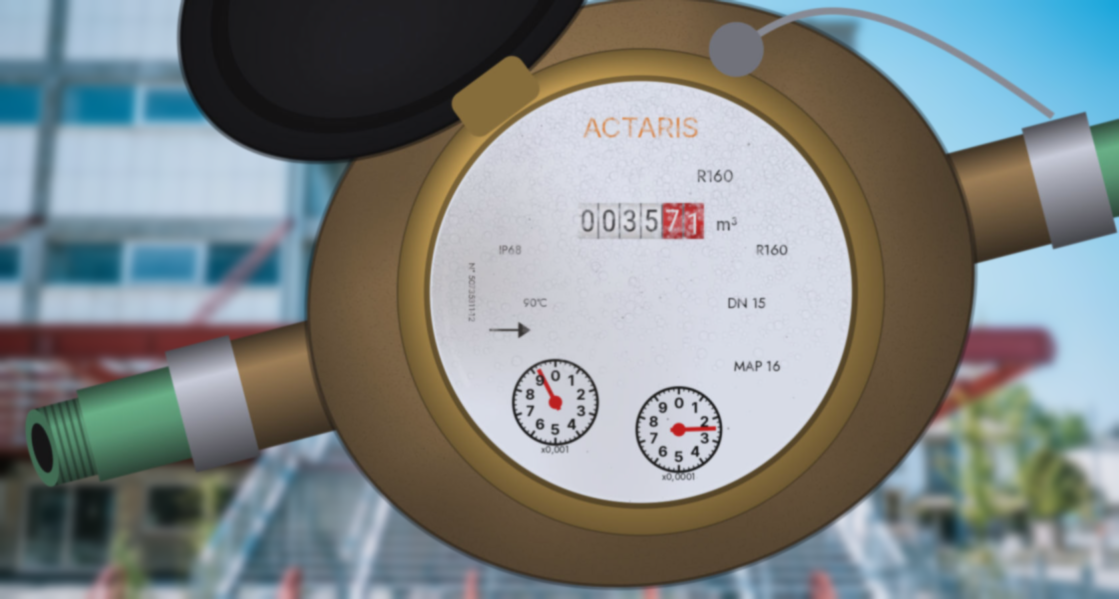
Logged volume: 35.7092
